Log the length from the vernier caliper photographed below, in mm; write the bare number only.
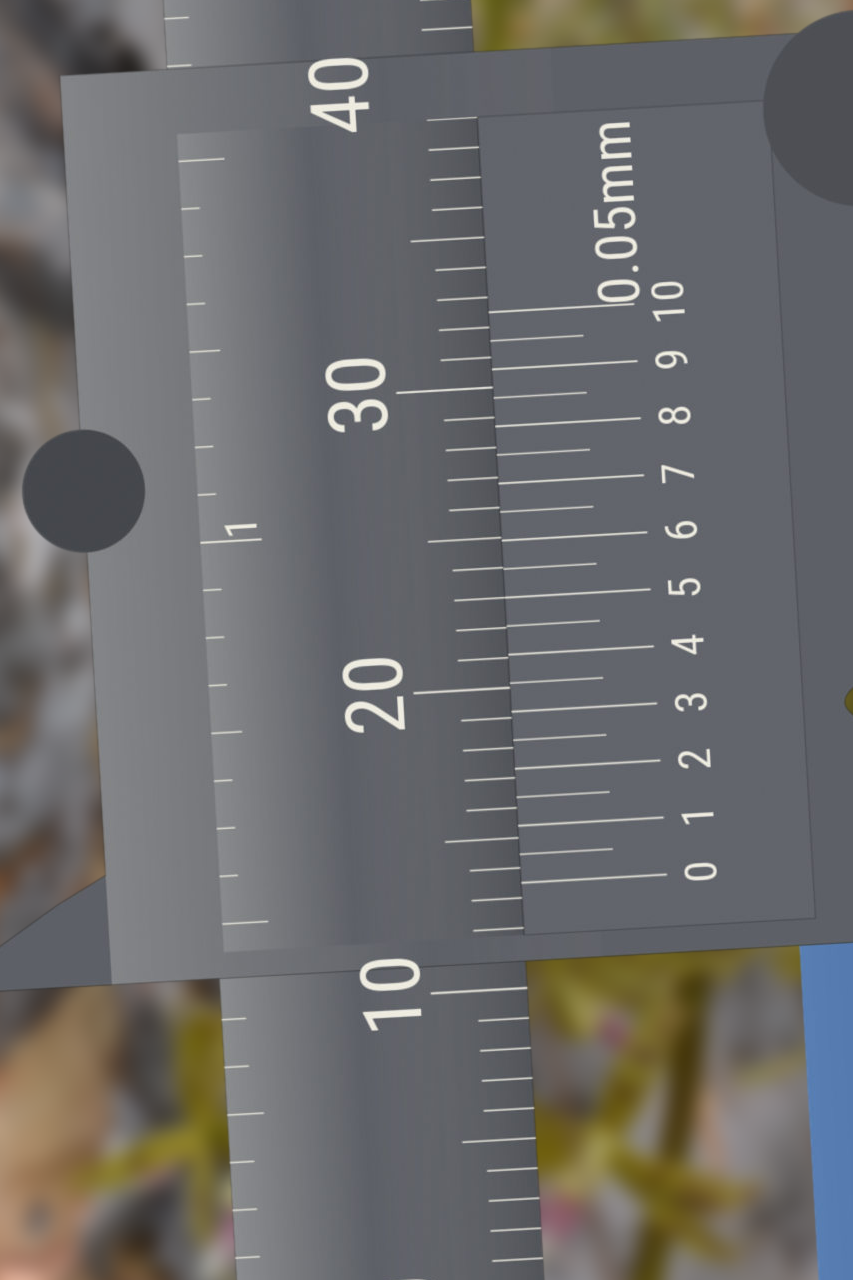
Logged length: 13.50
